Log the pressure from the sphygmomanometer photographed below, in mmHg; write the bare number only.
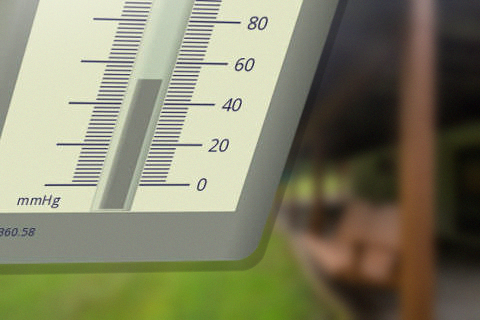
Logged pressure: 52
